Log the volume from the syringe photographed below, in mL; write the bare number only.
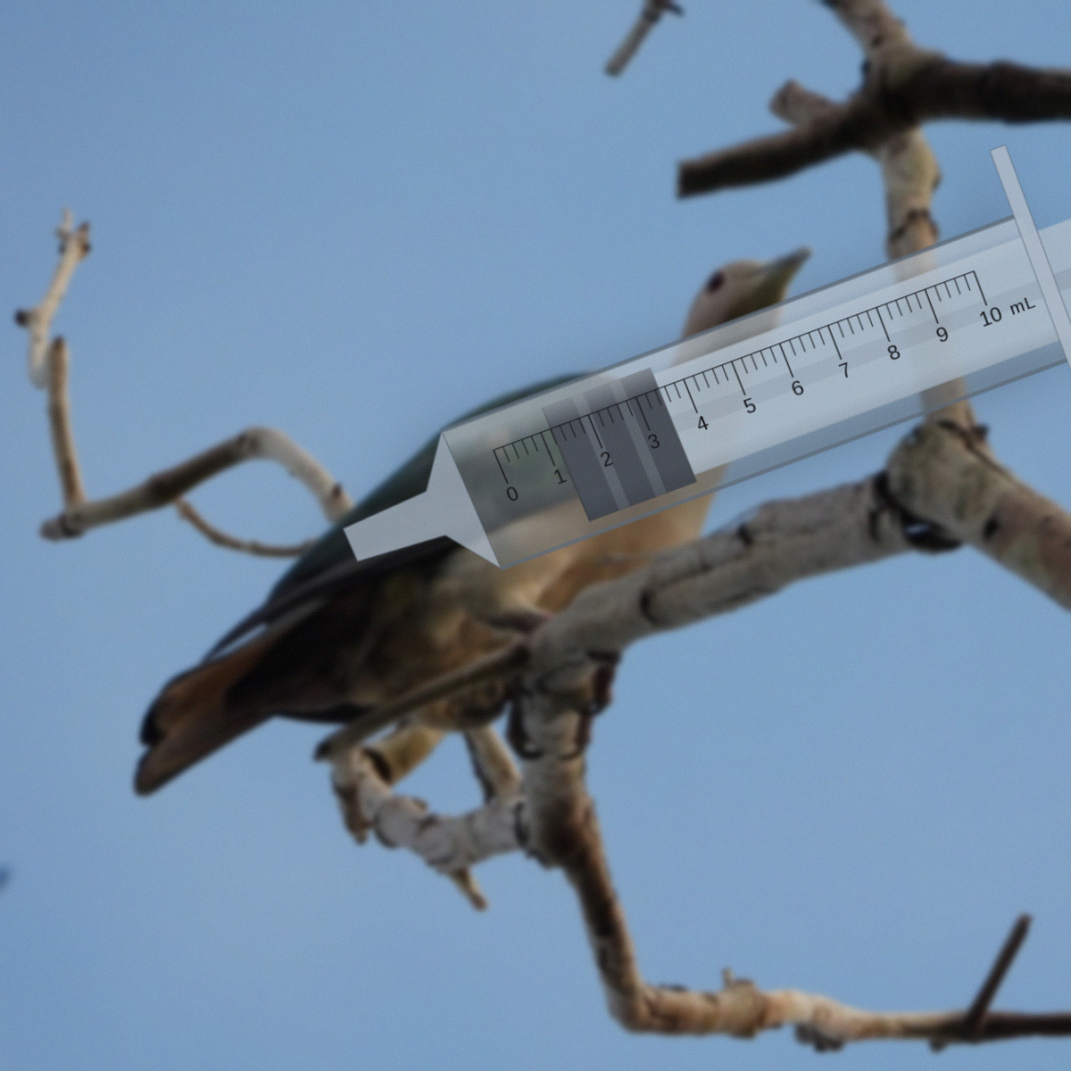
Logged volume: 1.2
